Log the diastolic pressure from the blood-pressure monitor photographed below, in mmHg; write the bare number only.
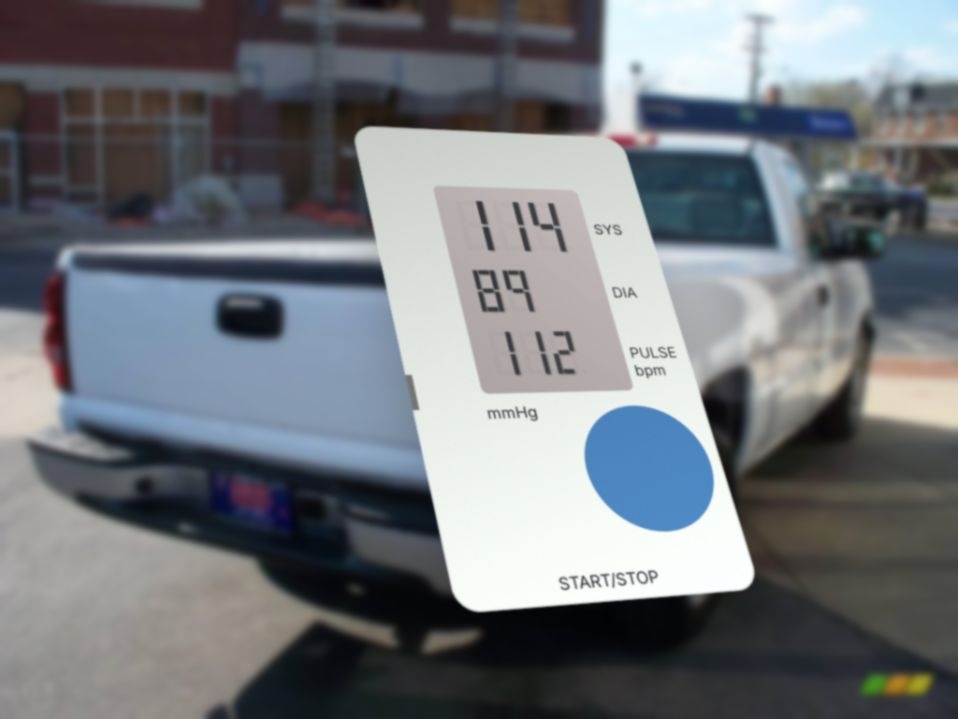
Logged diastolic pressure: 89
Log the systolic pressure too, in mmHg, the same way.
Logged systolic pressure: 114
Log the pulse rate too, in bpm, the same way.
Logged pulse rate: 112
